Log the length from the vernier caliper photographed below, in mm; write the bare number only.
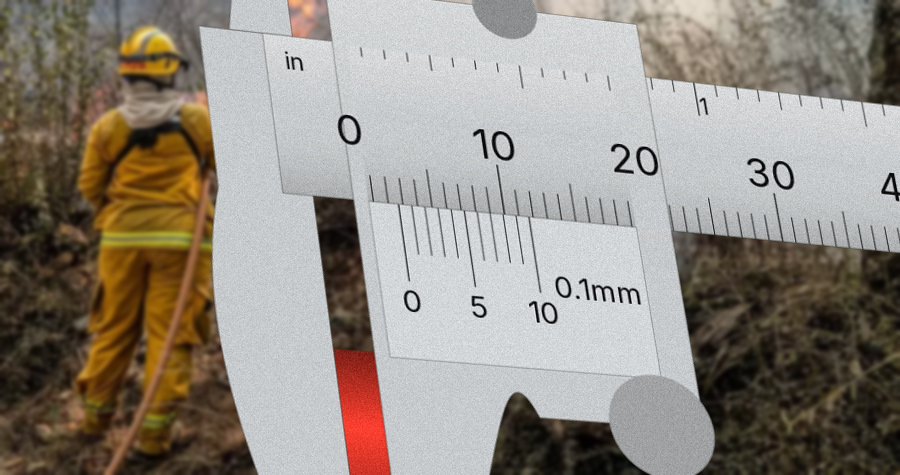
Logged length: 2.7
